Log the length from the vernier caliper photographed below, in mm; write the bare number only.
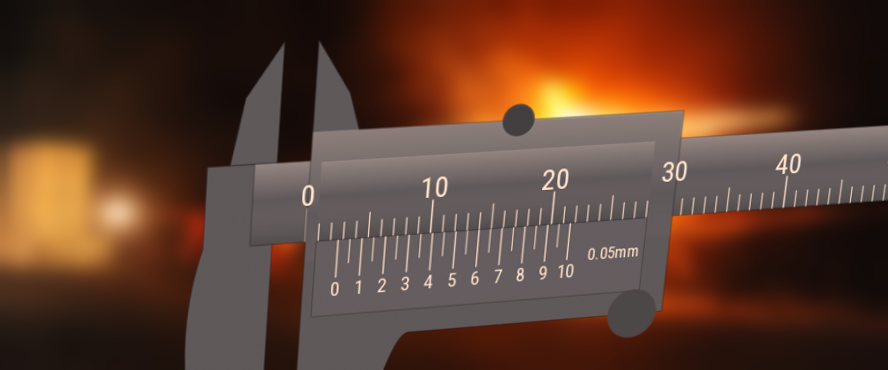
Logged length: 2.6
